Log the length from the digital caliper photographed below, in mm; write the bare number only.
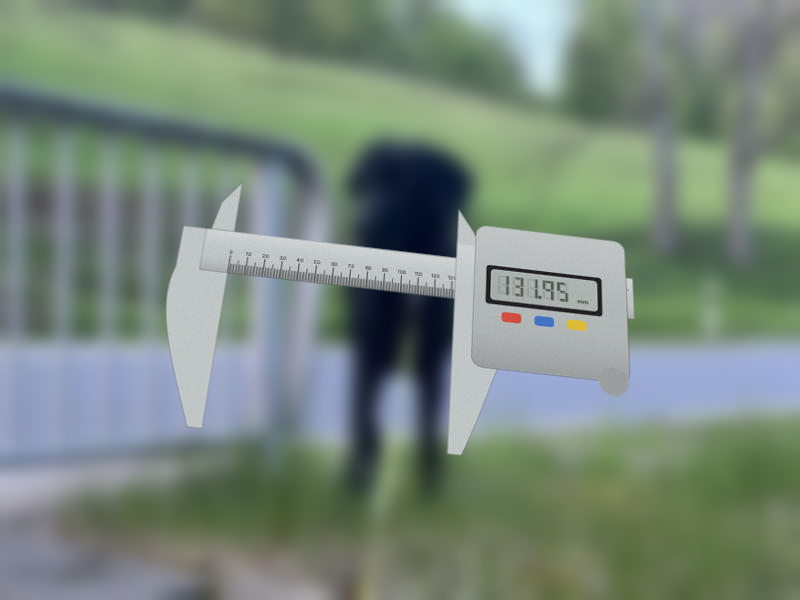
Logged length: 131.95
